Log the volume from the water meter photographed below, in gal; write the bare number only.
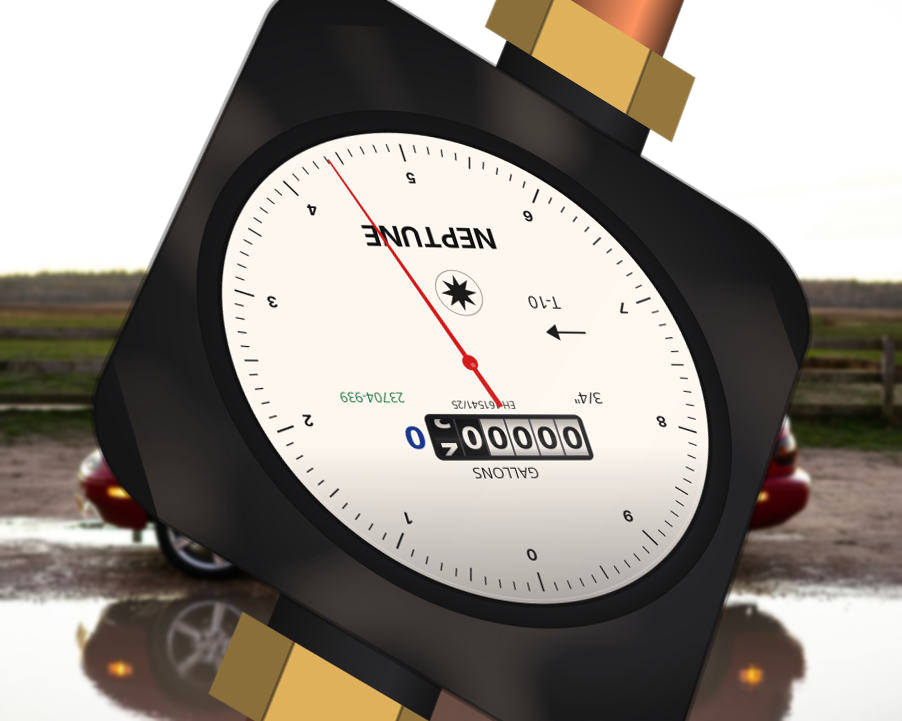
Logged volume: 24.4
